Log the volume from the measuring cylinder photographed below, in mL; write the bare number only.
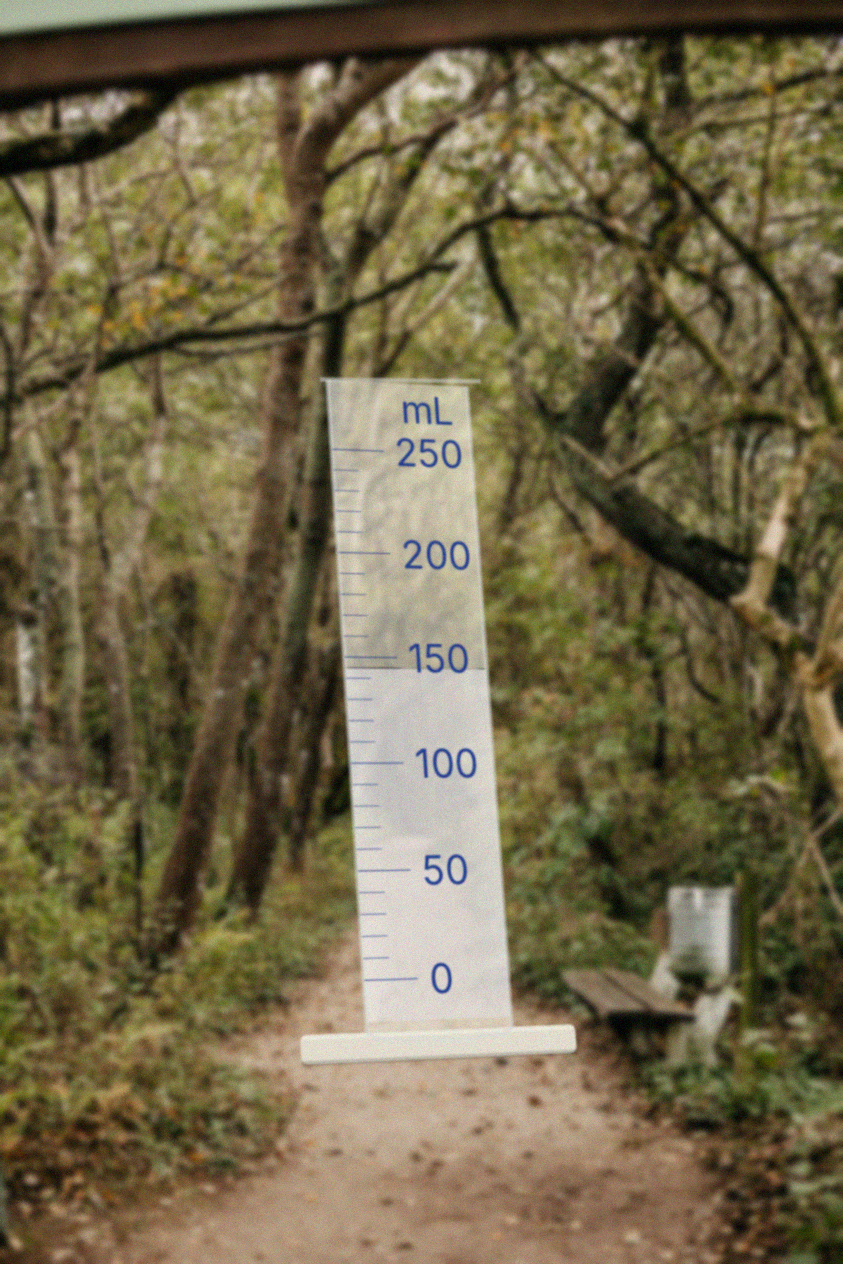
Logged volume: 145
